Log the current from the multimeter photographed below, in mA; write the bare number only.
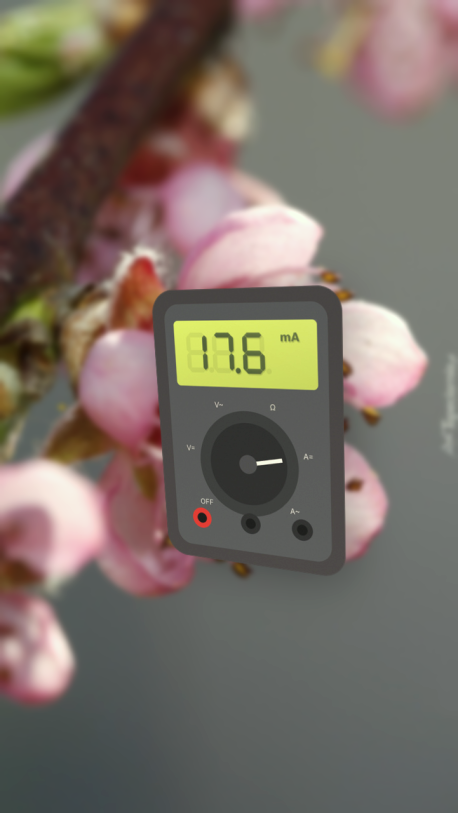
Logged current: 17.6
